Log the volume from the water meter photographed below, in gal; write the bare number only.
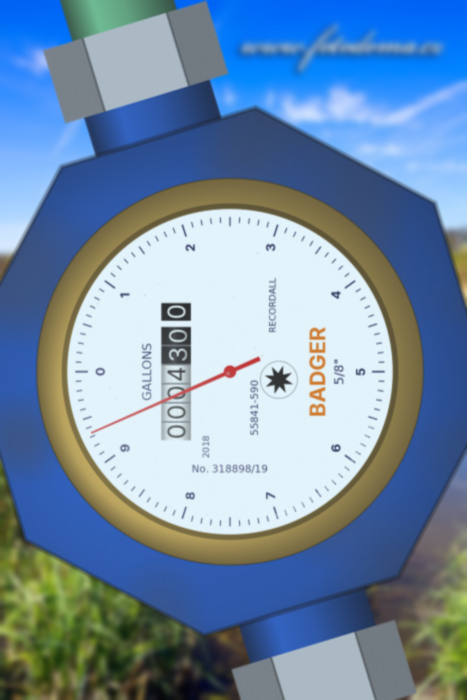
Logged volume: 4299.3
